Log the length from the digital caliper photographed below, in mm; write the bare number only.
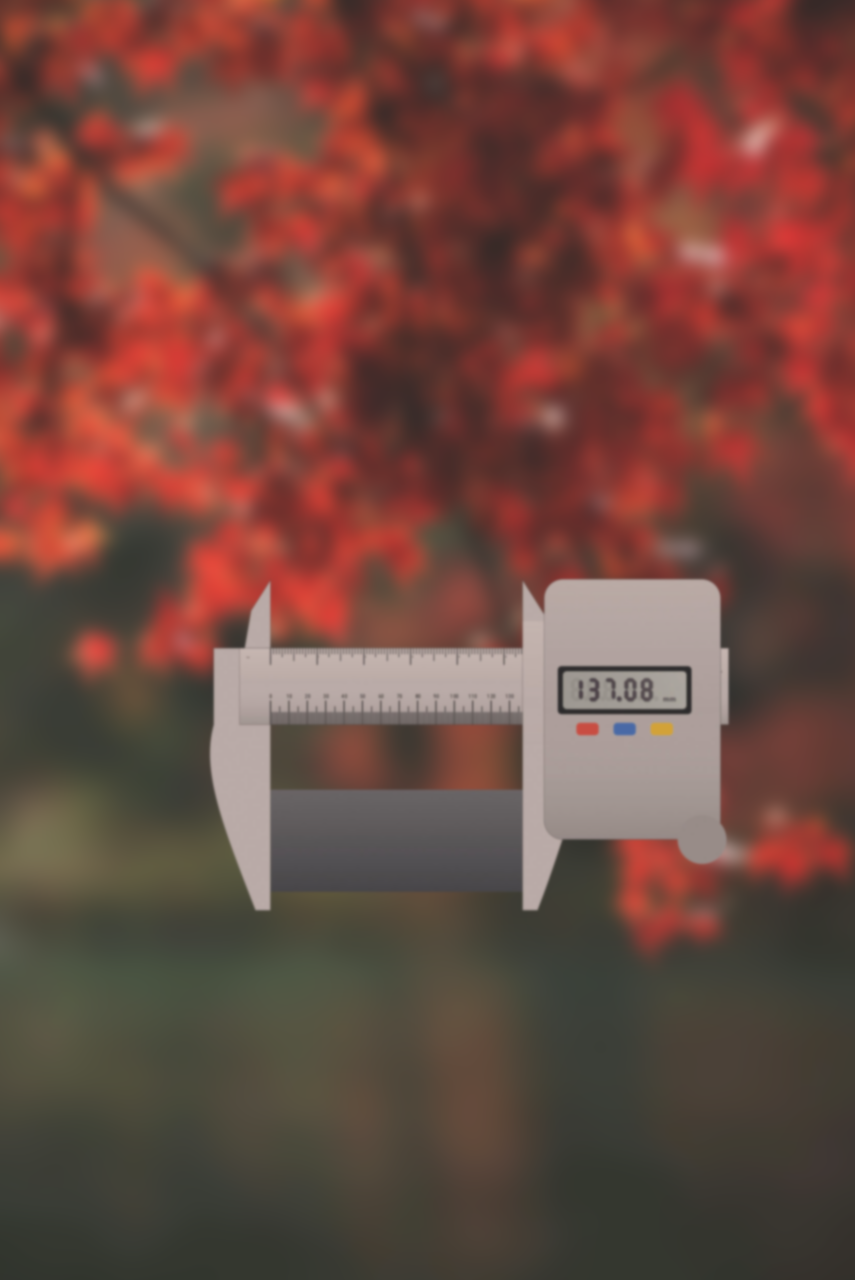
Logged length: 137.08
